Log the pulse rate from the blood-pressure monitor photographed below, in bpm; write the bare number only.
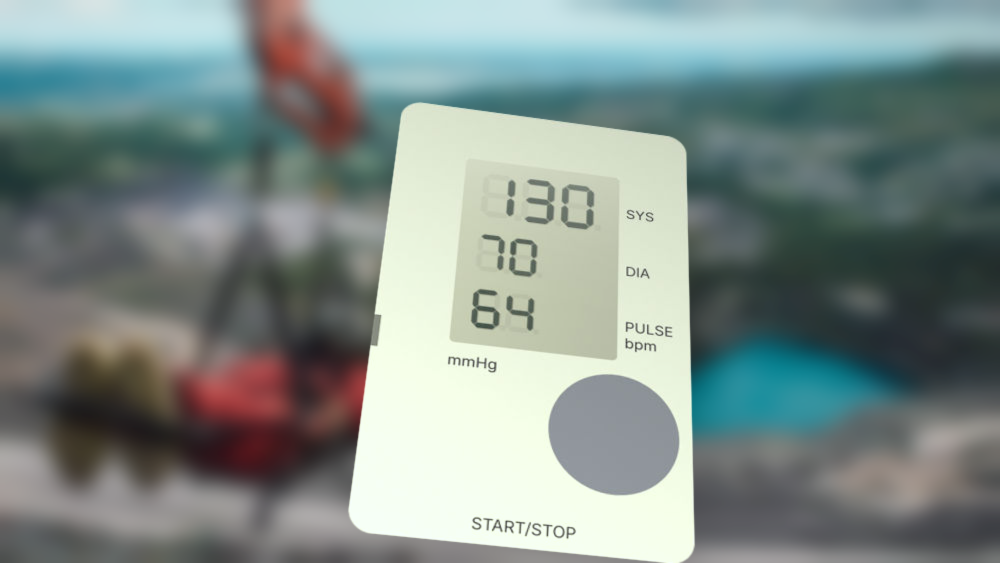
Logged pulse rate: 64
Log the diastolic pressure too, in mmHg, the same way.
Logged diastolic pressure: 70
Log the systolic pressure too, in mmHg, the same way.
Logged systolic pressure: 130
